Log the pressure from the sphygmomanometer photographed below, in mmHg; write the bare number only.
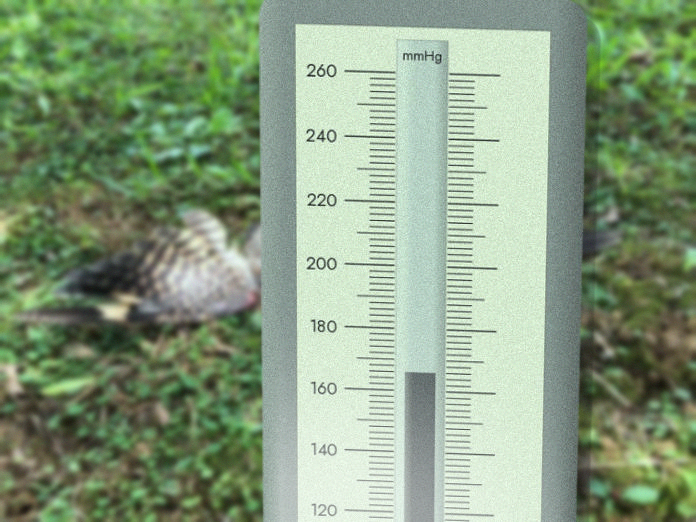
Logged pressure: 166
